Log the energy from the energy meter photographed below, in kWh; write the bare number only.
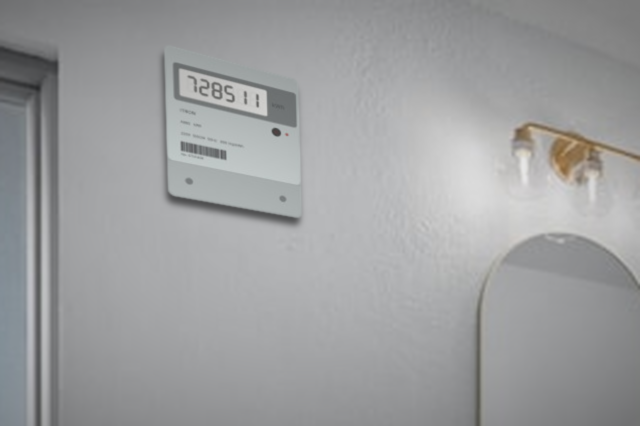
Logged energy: 728511
